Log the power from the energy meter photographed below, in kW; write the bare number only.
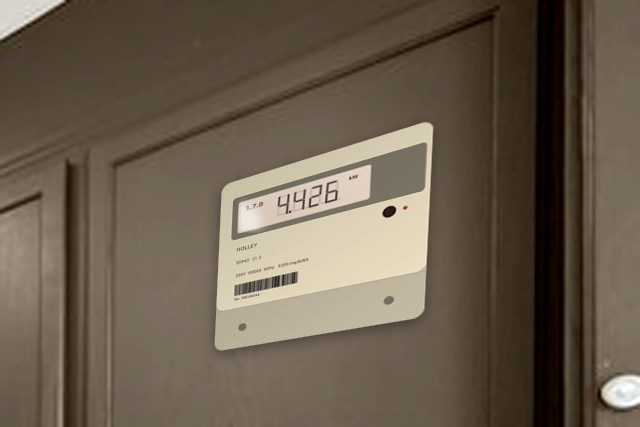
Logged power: 4.426
